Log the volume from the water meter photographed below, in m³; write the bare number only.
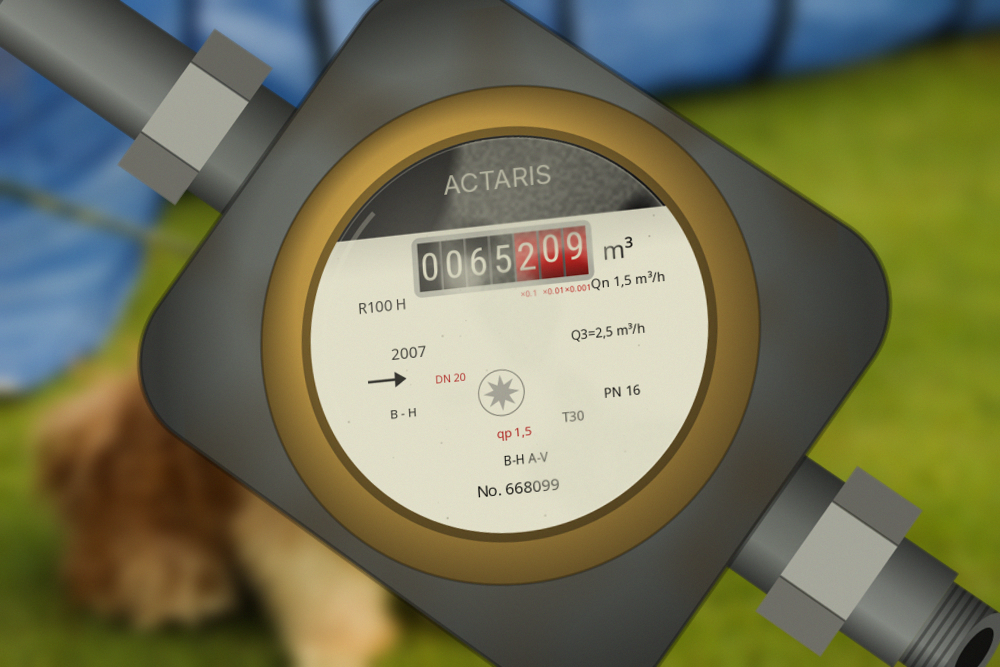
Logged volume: 65.209
